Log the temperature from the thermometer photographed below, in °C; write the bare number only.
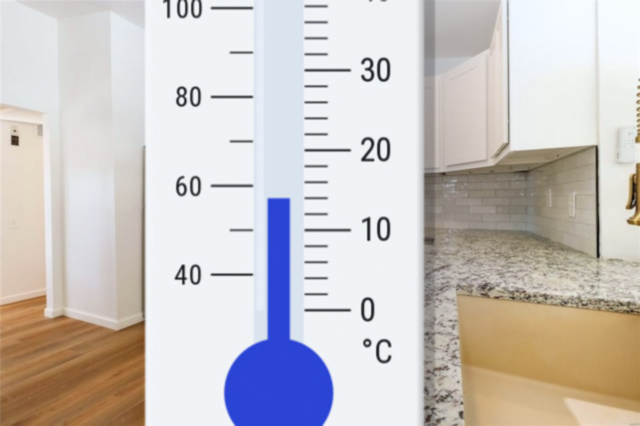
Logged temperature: 14
